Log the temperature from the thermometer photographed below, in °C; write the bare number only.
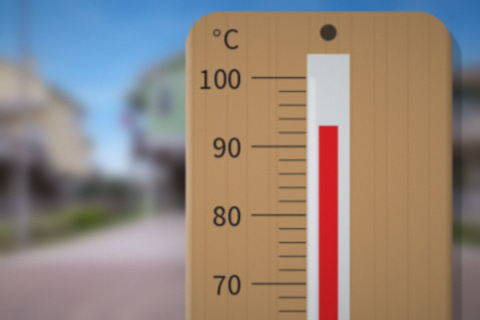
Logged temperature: 93
